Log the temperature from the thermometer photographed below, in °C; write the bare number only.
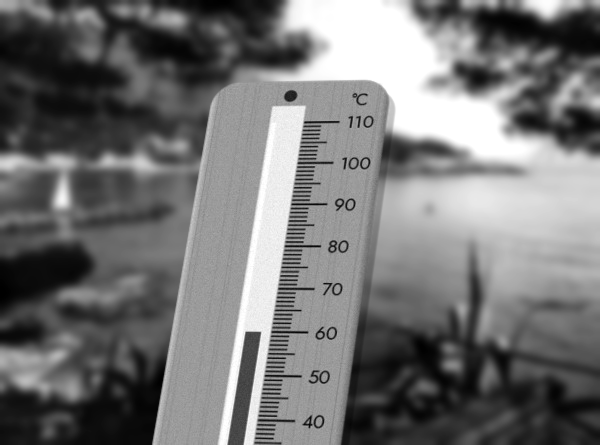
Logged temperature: 60
